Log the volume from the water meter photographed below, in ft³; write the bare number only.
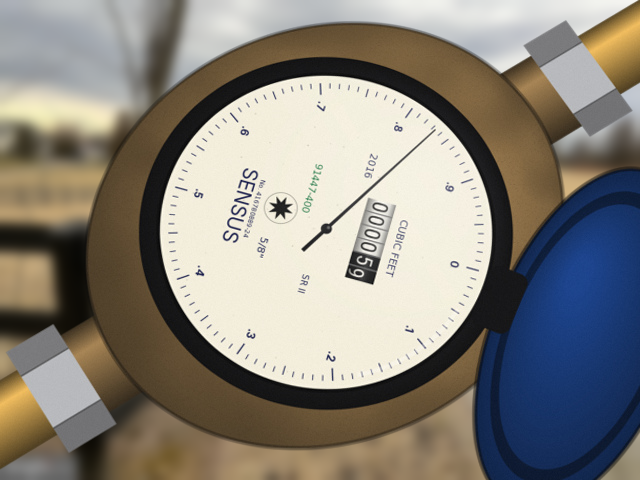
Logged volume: 58.83
